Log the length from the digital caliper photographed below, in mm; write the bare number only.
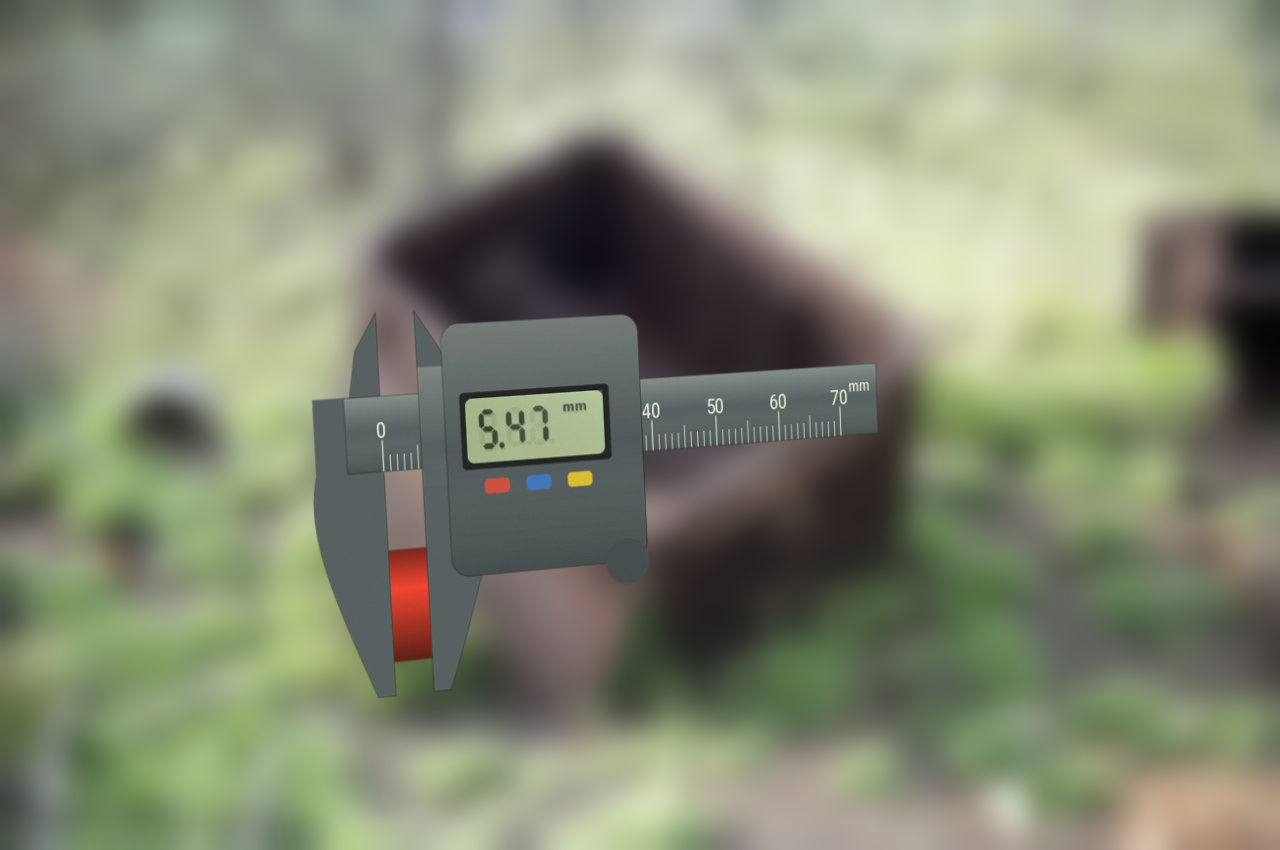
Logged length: 5.47
